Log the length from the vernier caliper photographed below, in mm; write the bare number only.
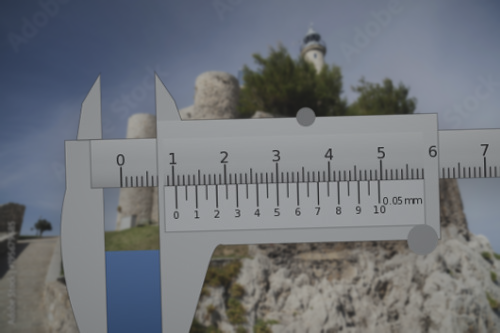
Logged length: 10.5
